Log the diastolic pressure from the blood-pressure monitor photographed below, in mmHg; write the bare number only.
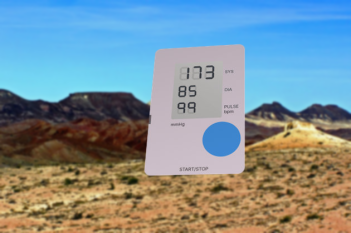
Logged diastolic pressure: 85
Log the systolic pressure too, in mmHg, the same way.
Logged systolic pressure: 173
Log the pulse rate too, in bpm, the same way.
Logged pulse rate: 99
